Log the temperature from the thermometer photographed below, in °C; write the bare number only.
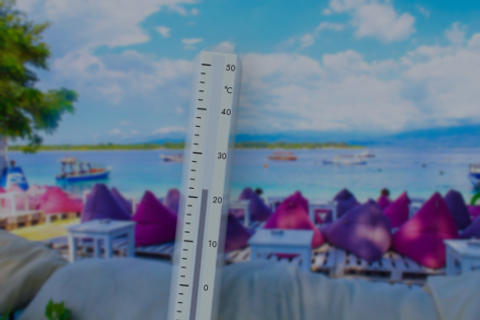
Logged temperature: 22
